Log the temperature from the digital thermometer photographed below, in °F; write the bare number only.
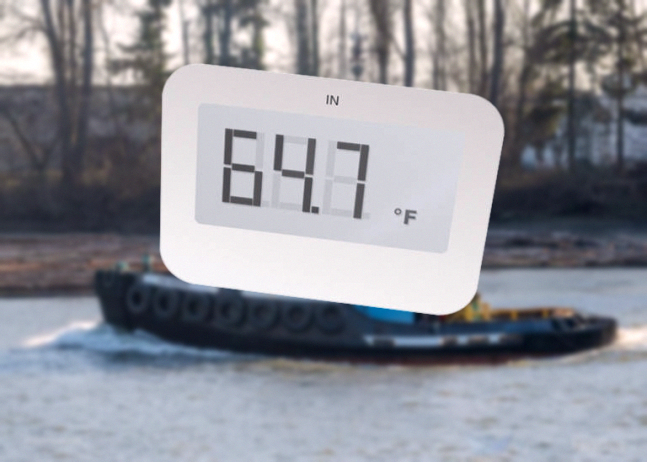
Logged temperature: 64.7
